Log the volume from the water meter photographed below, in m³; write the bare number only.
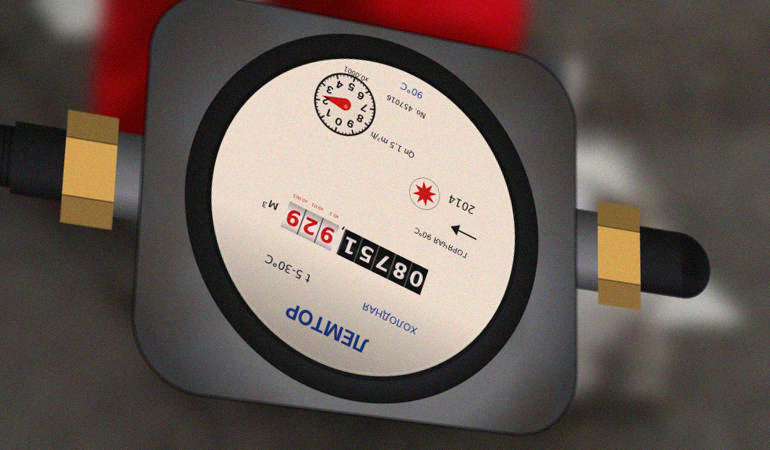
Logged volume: 8751.9292
